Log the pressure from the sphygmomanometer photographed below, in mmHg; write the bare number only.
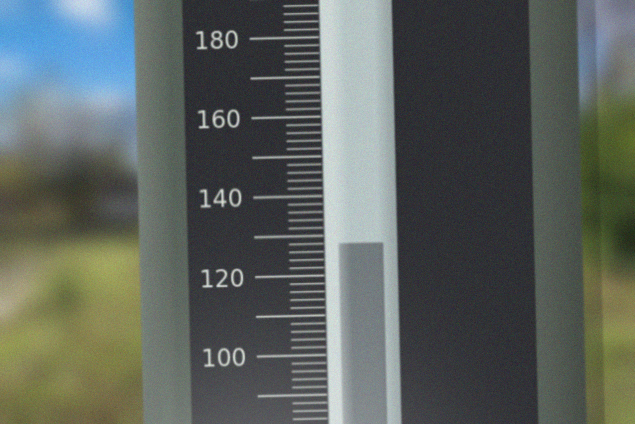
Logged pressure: 128
